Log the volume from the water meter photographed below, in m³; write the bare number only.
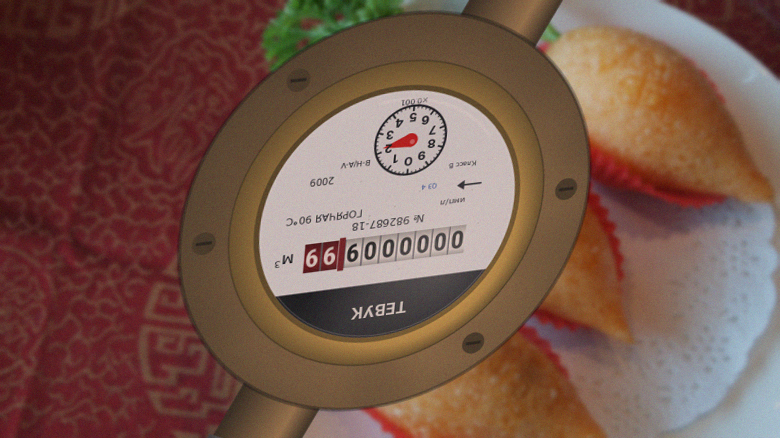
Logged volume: 9.992
